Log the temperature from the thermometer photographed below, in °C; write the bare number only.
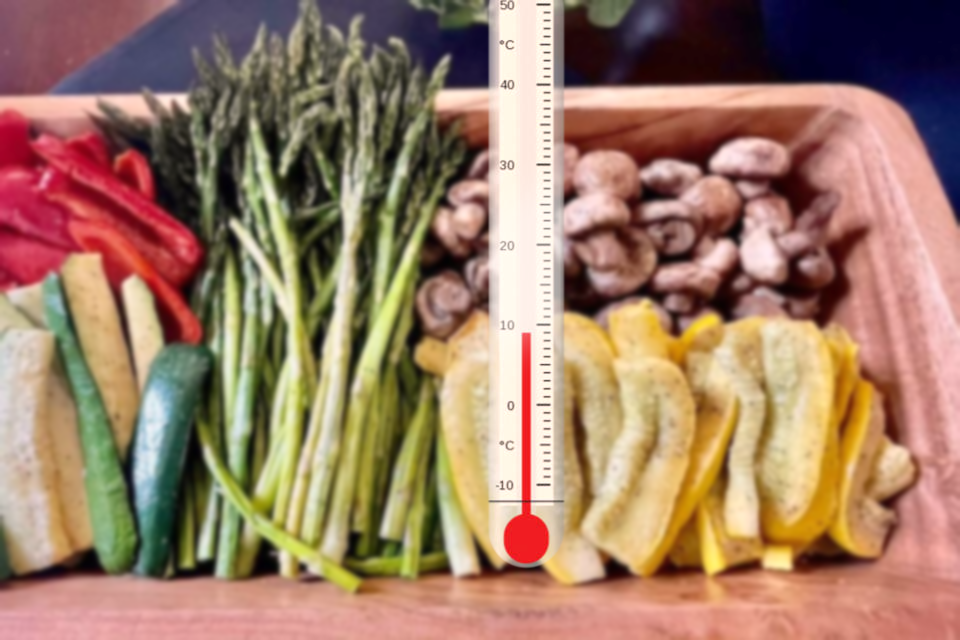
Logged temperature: 9
